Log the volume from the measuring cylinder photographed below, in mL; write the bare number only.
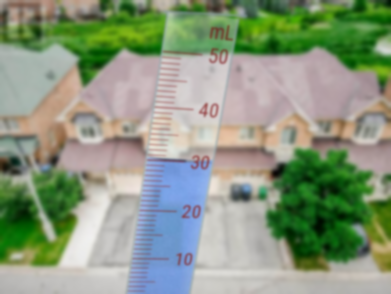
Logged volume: 30
